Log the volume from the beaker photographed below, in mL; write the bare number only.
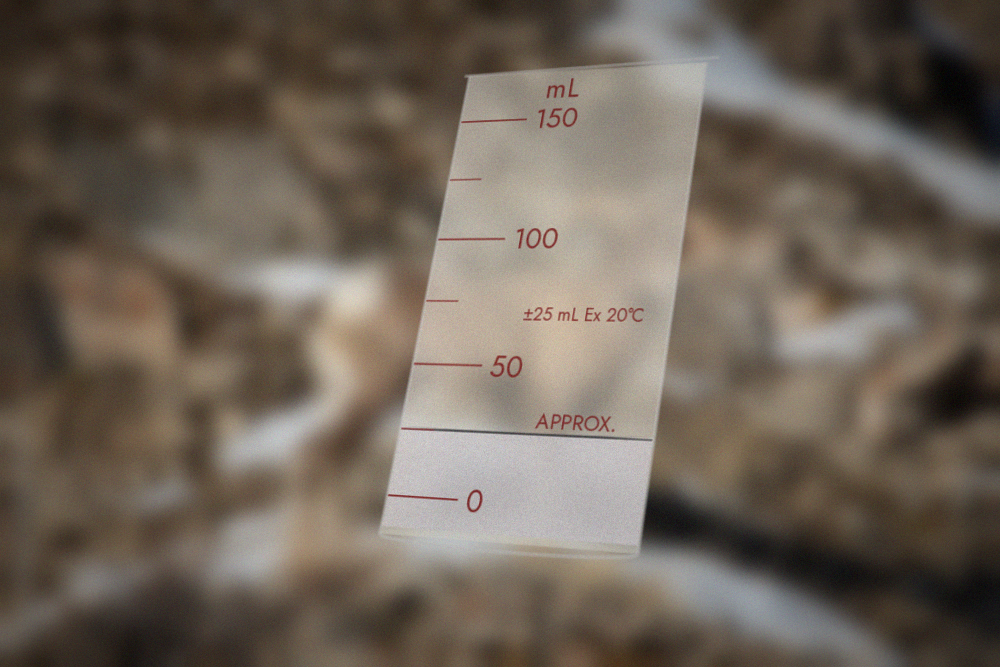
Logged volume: 25
